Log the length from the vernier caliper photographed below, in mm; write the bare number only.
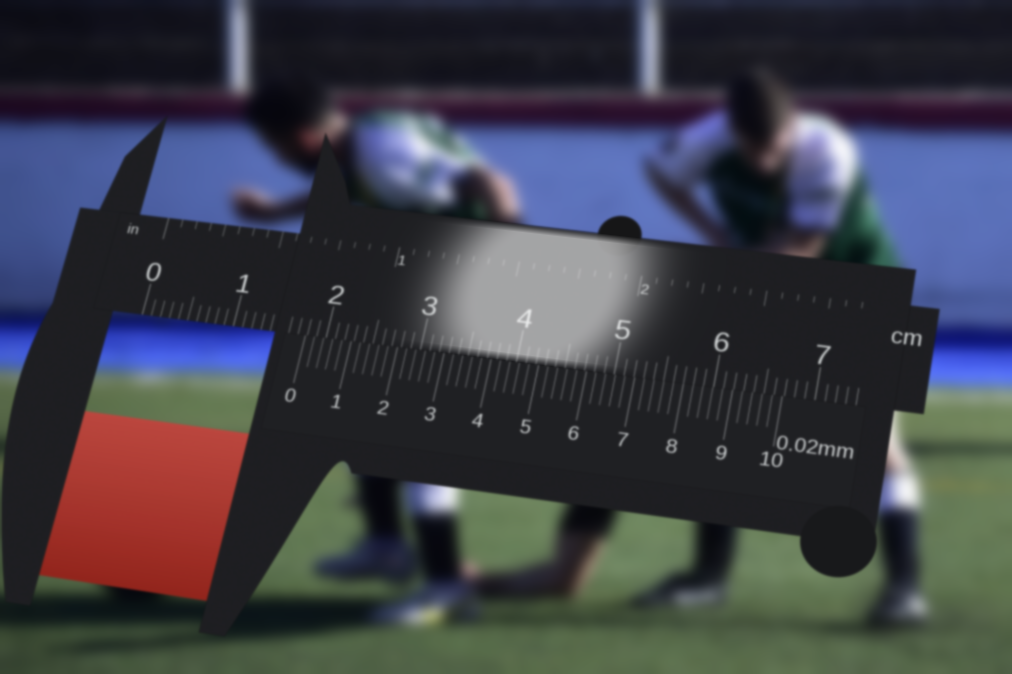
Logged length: 17.8
